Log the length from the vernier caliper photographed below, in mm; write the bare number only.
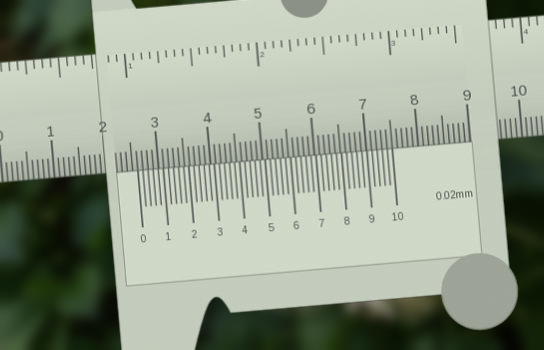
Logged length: 26.0
